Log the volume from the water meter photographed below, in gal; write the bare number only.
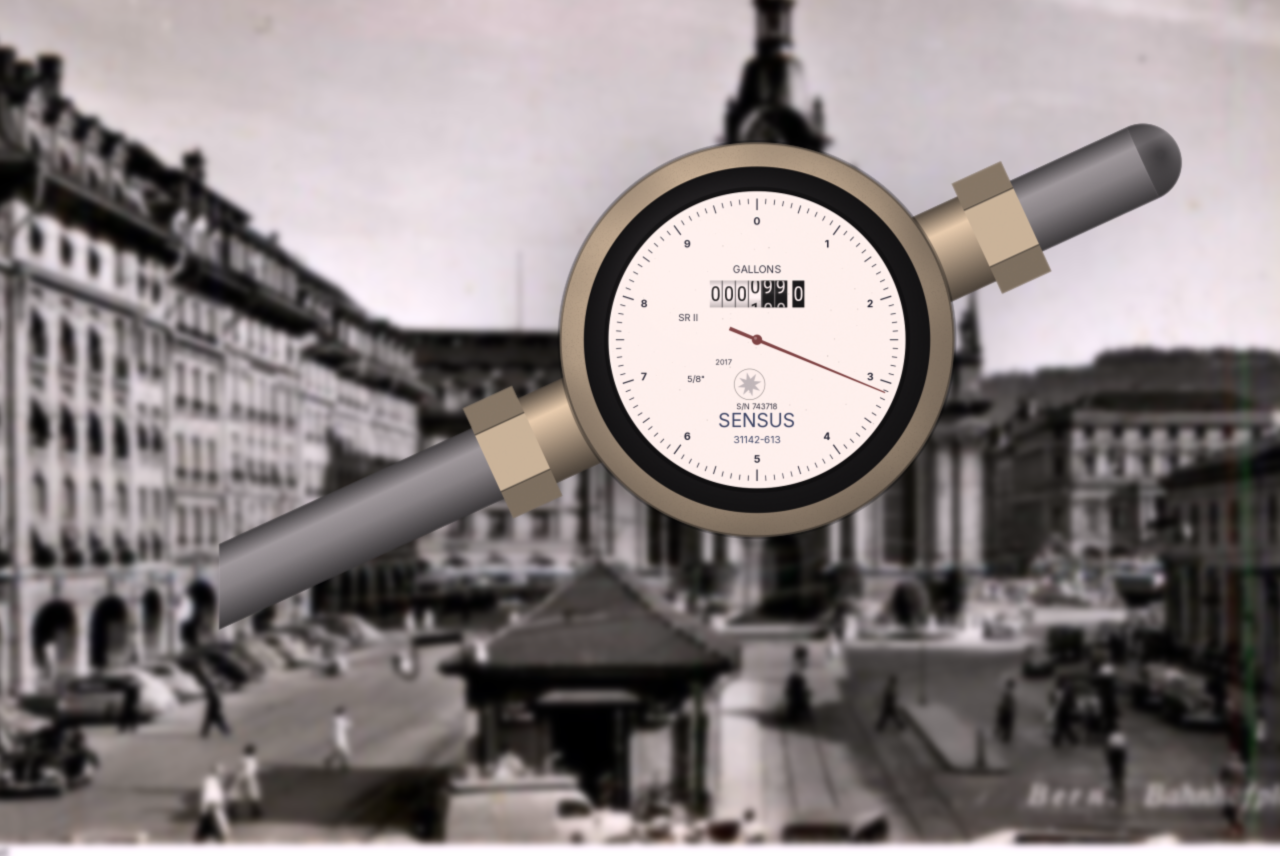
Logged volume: 993.1
